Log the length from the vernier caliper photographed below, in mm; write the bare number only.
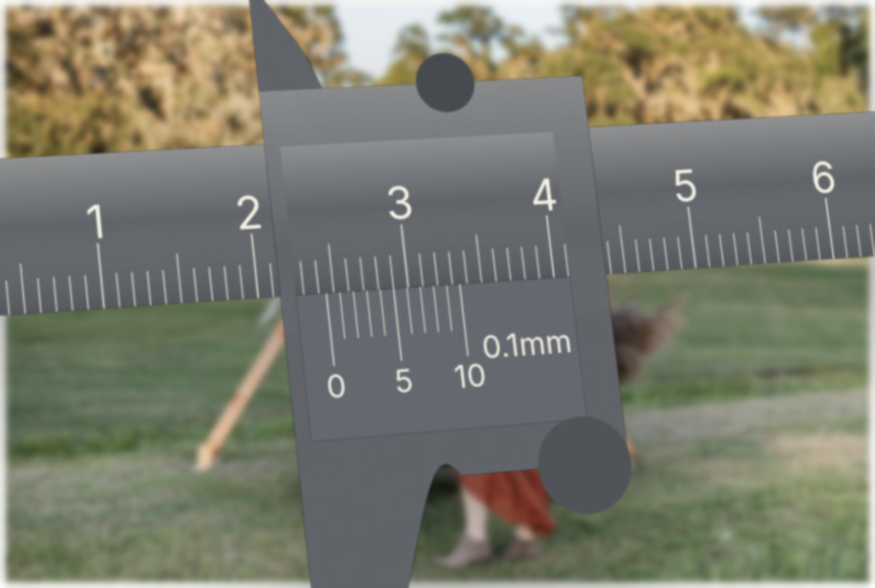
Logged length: 24.5
